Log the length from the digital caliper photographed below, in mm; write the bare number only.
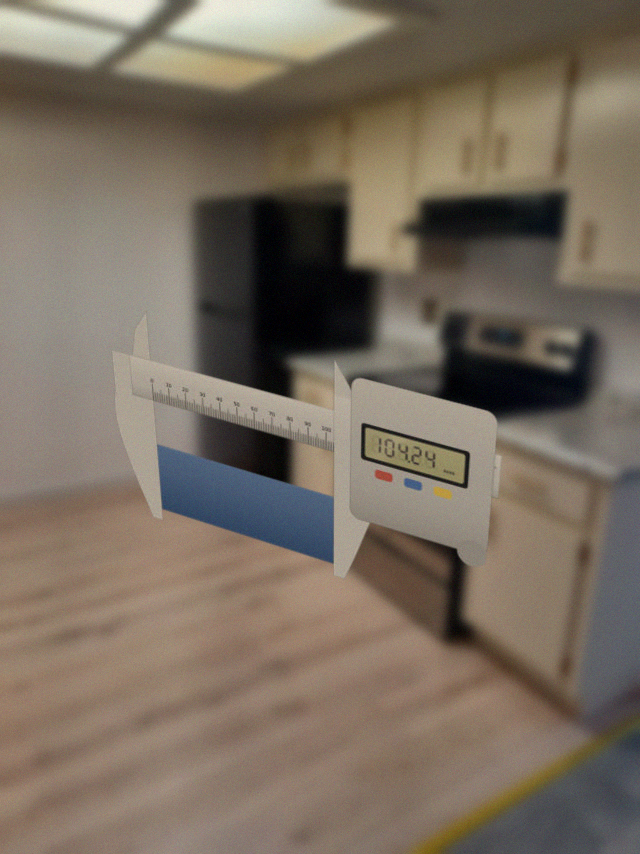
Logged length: 104.24
